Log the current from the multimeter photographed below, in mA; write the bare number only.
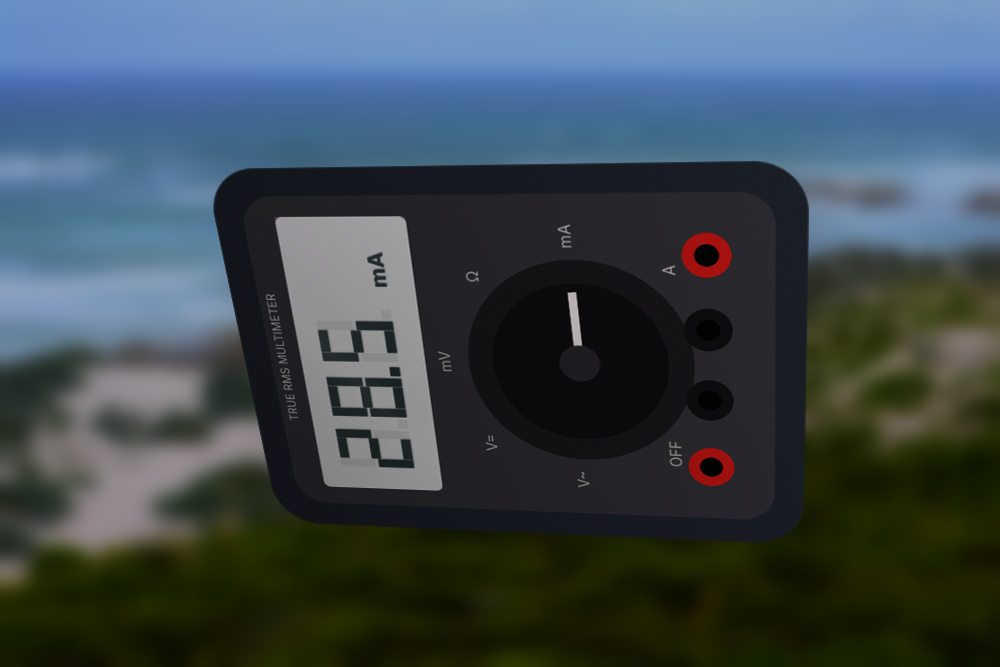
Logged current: 28.5
